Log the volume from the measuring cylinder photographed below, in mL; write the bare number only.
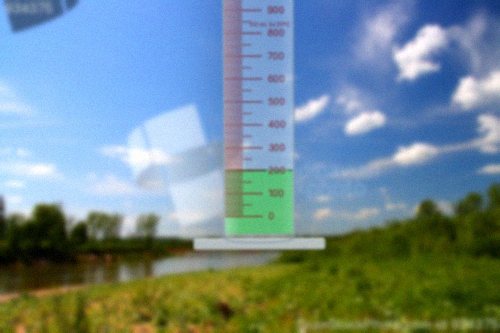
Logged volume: 200
